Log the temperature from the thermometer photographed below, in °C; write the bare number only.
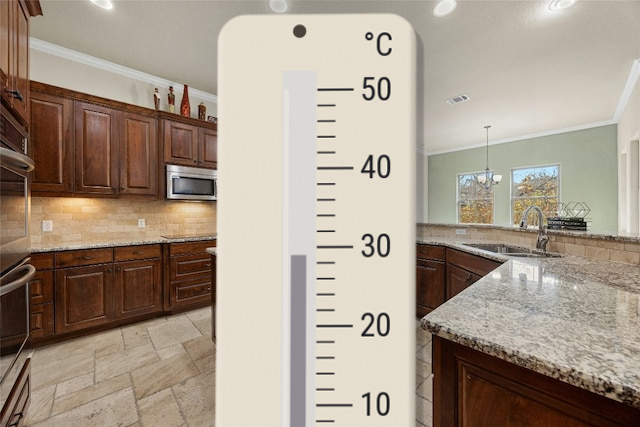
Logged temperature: 29
